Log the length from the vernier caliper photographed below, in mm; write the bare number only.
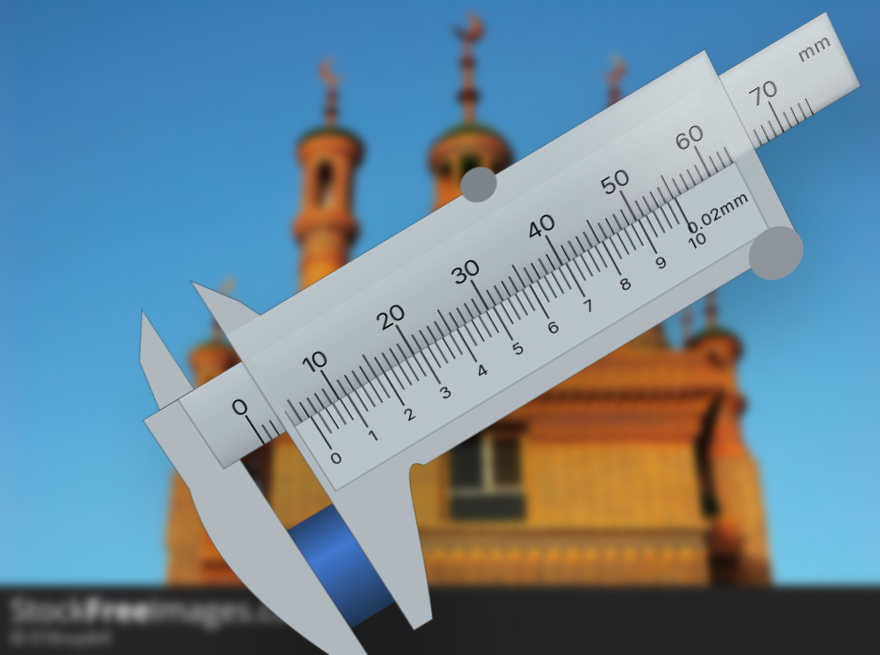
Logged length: 6.2
